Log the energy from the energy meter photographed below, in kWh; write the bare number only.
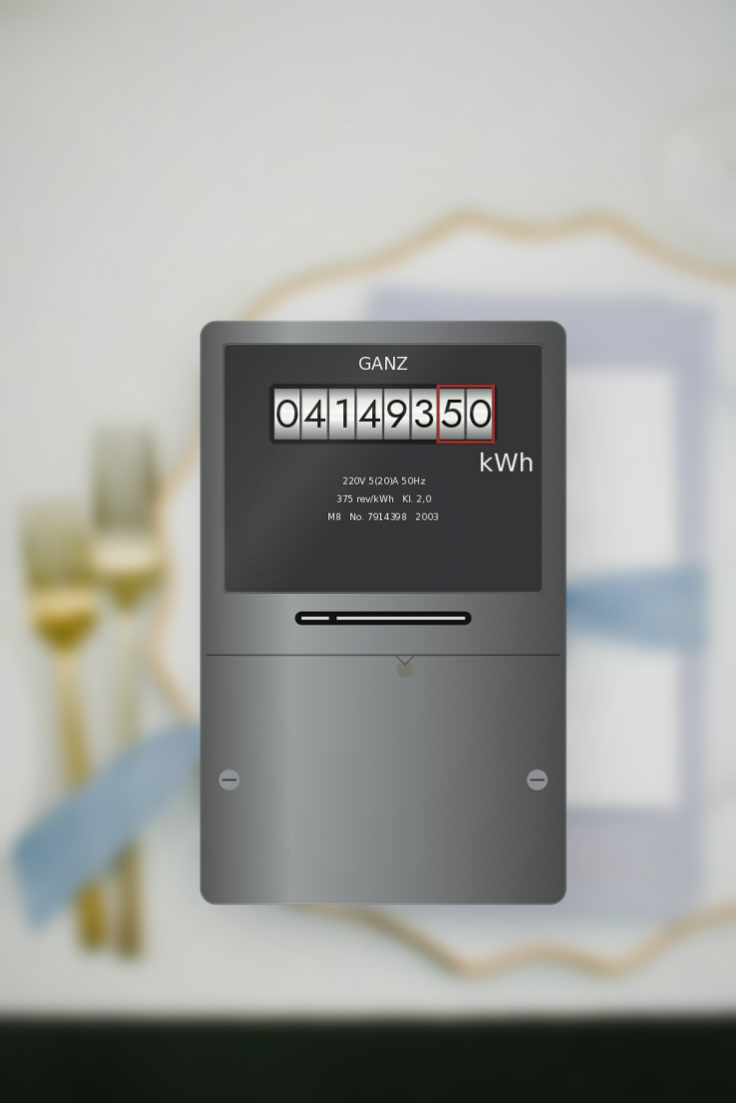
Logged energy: 41493.50
